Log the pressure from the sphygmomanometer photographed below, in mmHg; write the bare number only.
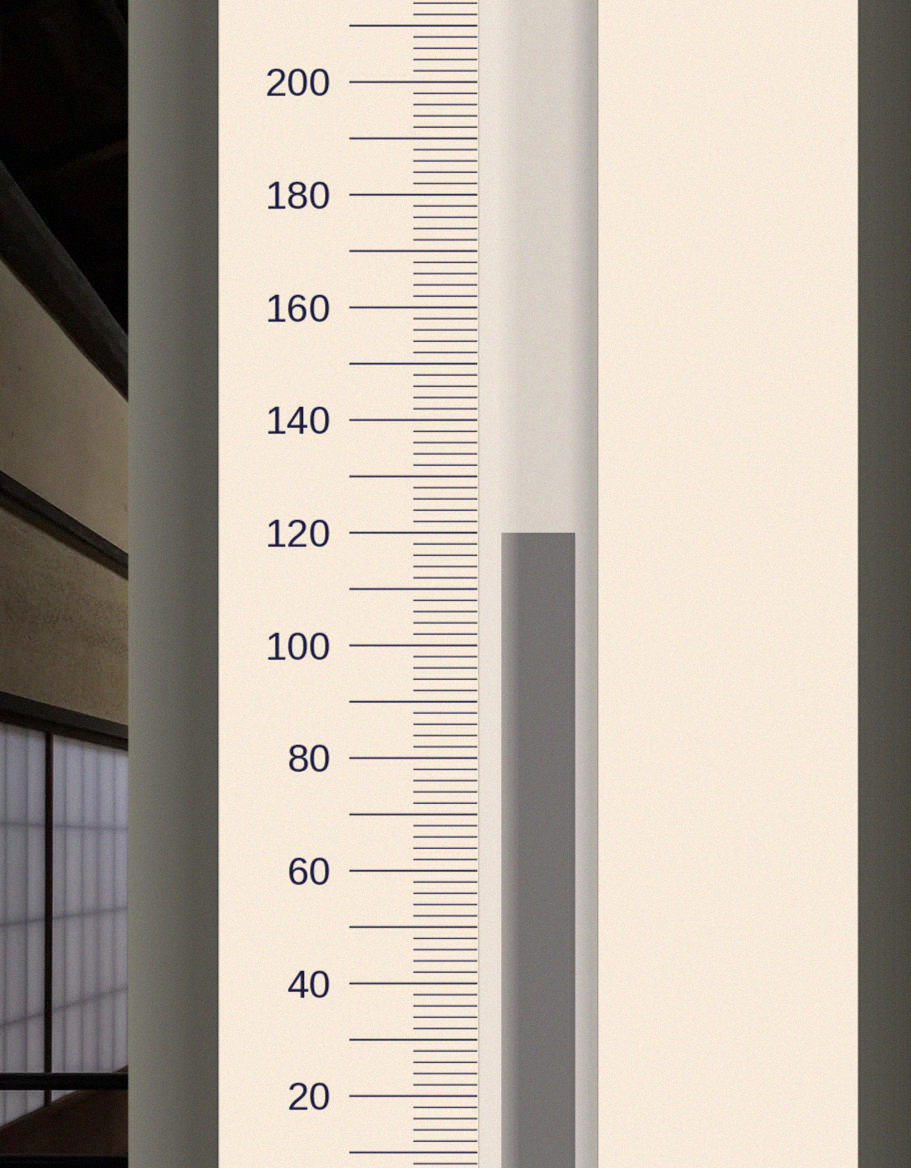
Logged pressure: 120
